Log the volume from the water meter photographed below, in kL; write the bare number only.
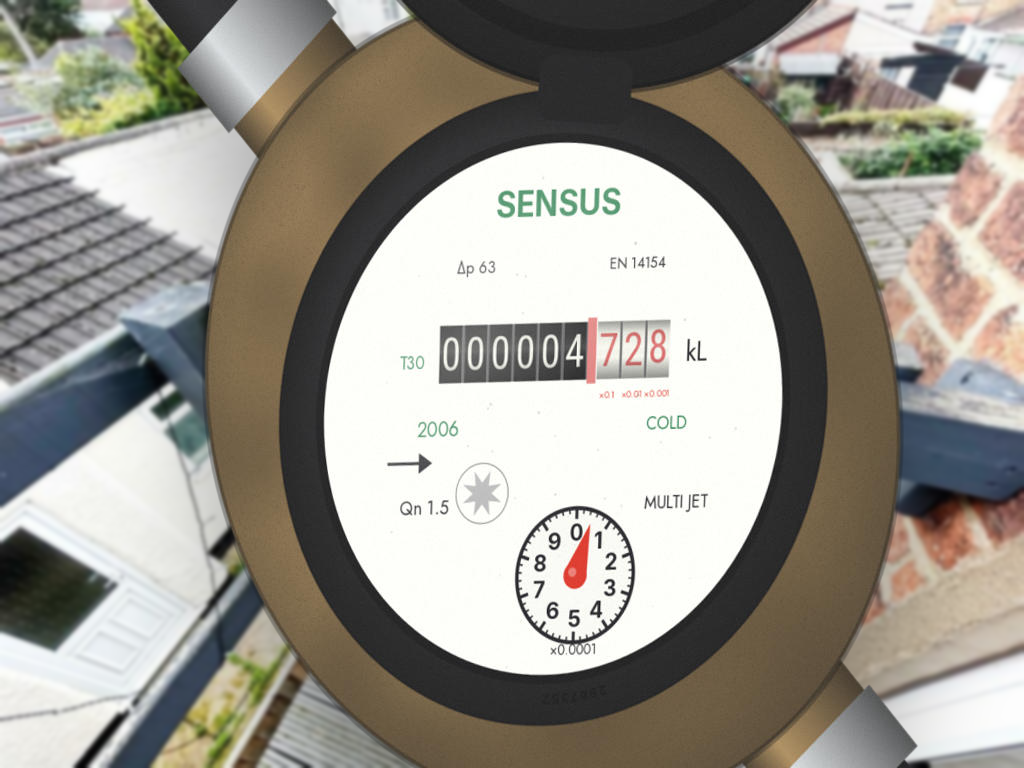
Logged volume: 4.7280
